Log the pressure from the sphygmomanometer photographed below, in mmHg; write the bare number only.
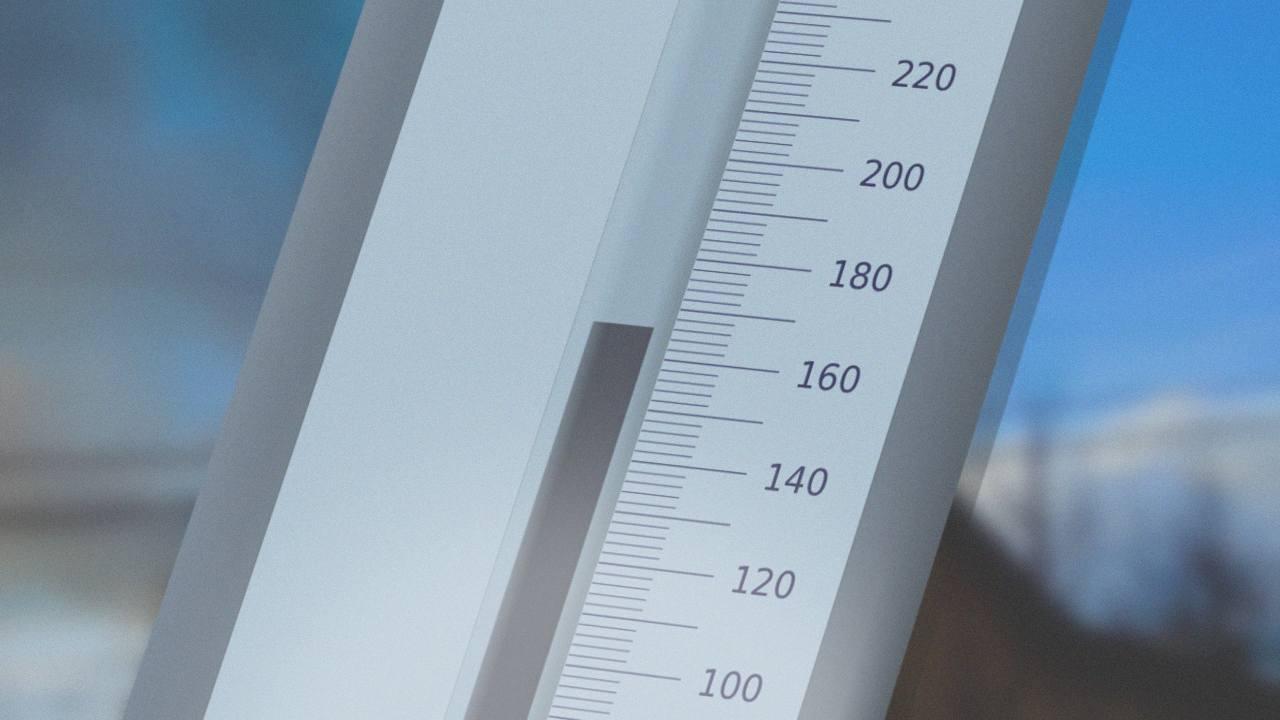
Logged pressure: 166
